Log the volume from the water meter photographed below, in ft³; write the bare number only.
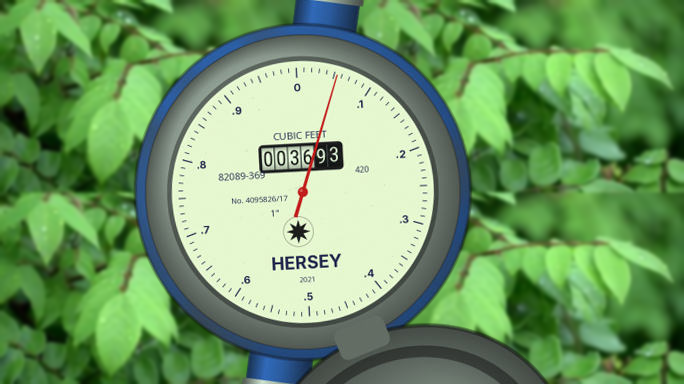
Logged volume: 3693.05
